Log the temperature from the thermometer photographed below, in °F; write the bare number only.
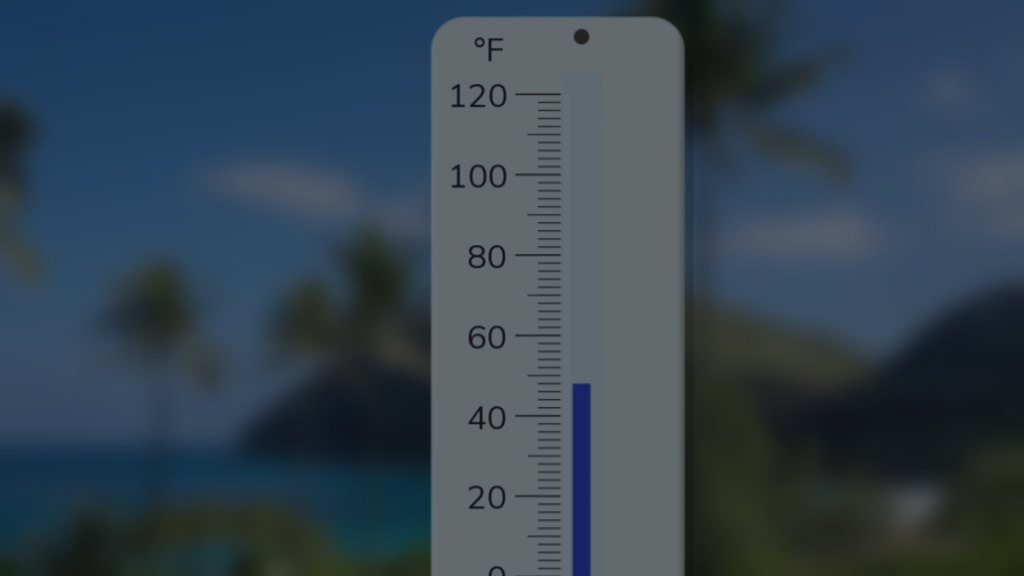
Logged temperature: 48
